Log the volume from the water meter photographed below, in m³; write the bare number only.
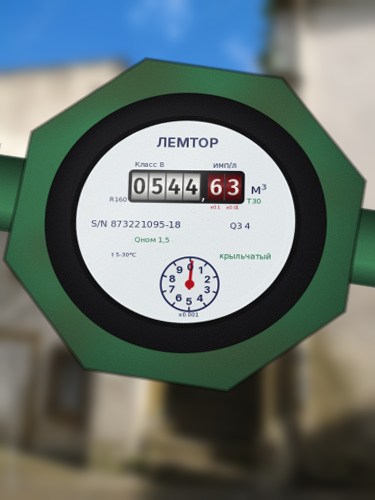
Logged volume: 544.630
